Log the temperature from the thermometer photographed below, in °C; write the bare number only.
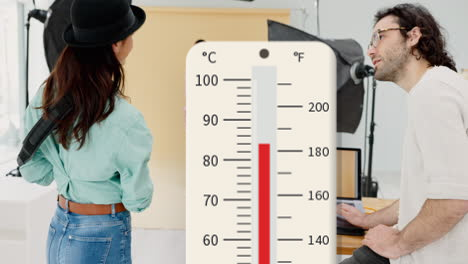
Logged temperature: 84
